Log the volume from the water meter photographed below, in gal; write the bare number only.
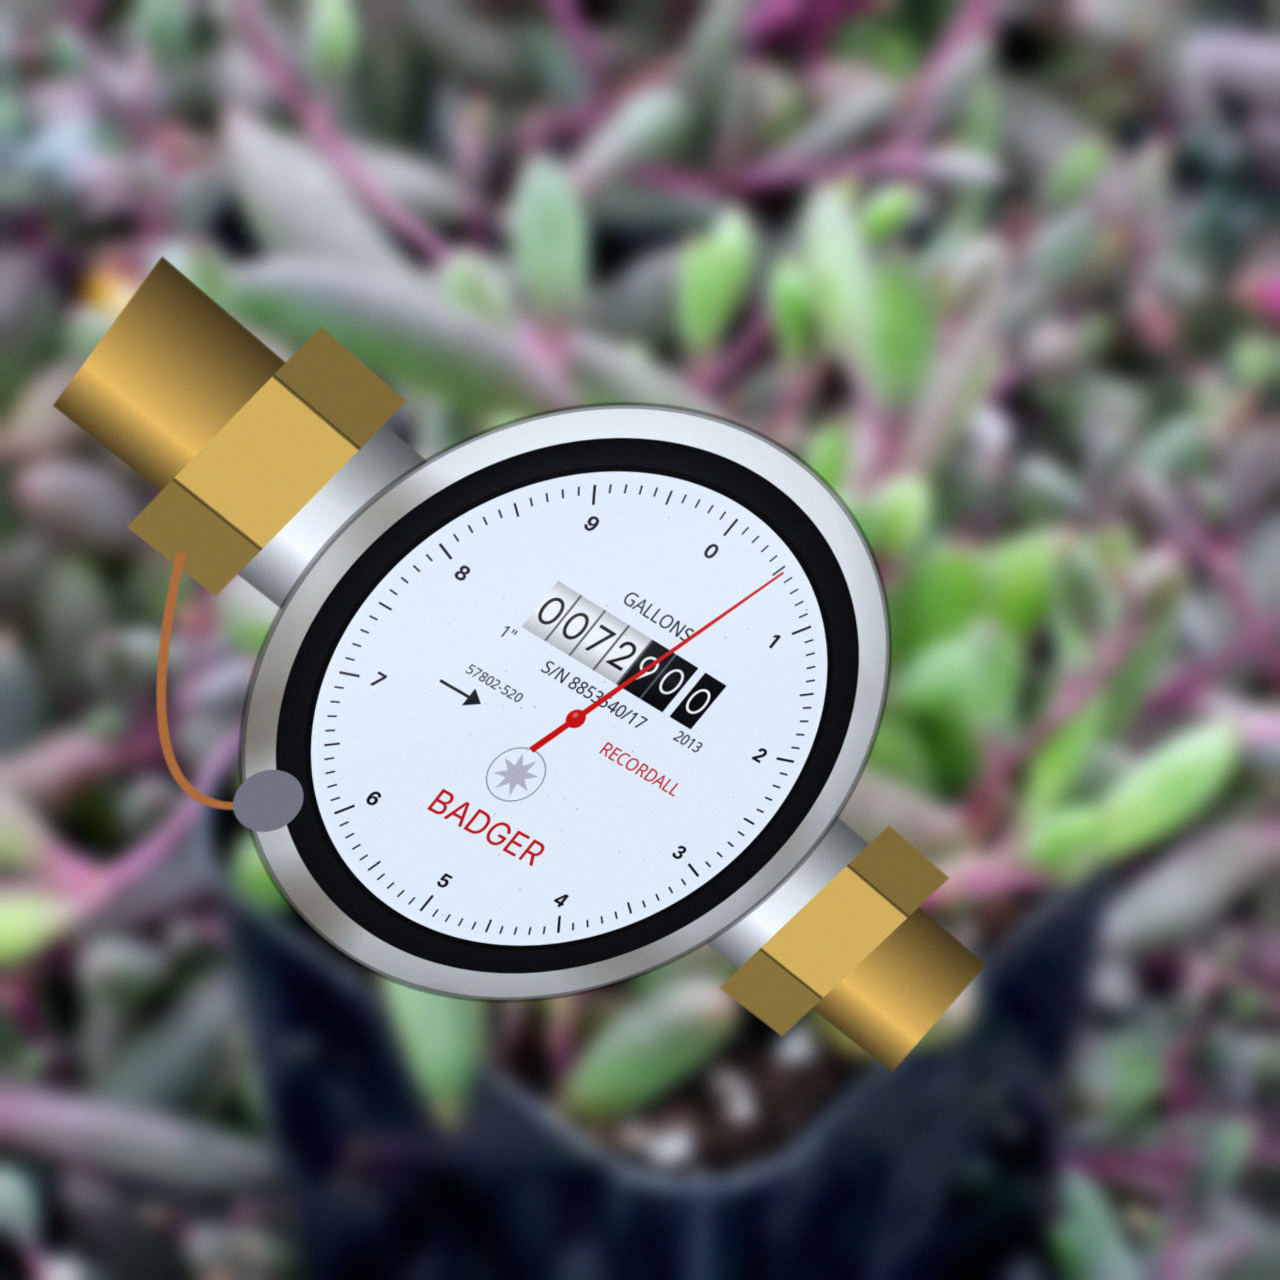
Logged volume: 72900.5
